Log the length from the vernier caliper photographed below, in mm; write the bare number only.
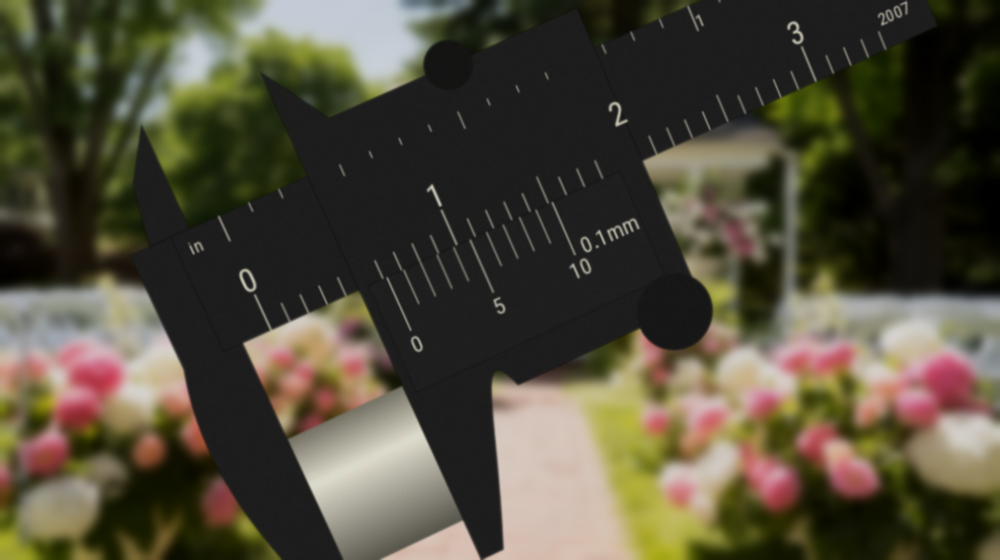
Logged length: 6.2
